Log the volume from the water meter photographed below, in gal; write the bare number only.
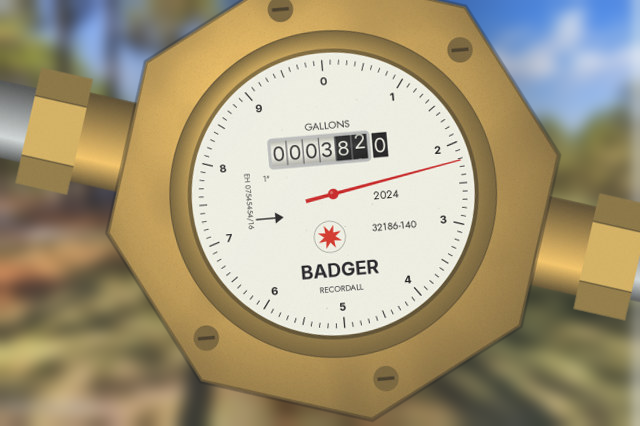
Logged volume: 3822.2
